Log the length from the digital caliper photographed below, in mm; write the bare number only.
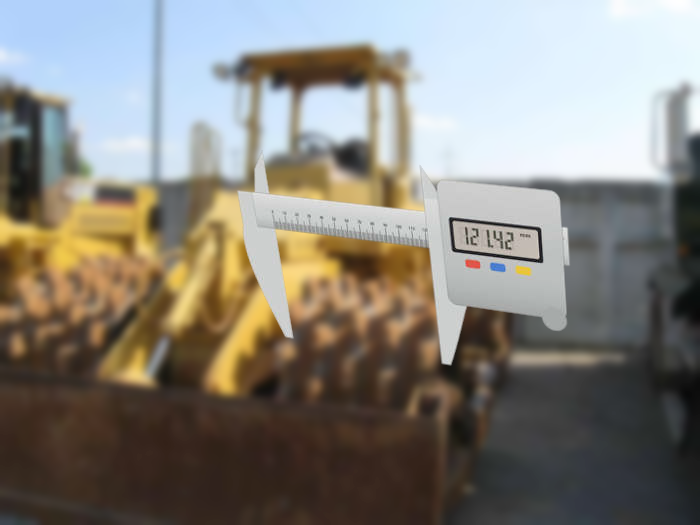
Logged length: 121.42
